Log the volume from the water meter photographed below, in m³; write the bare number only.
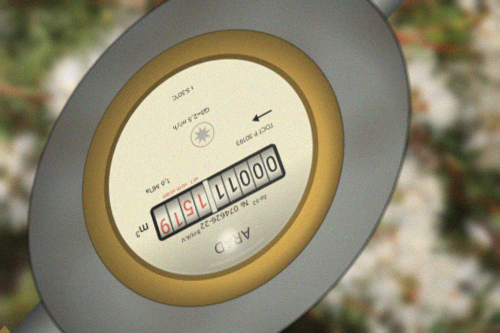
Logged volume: 11.1519
